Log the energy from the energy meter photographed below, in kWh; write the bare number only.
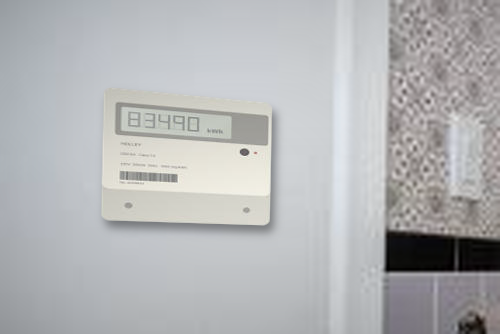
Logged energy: 83490
